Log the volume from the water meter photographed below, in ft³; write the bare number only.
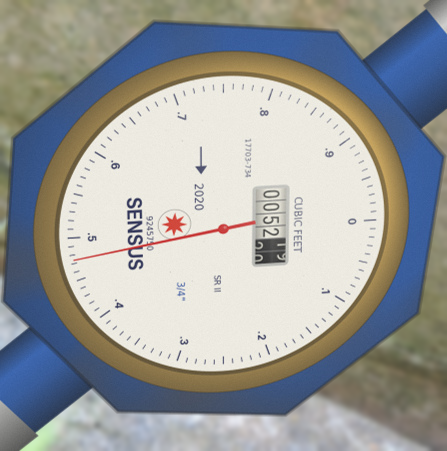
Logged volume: 5219.47
